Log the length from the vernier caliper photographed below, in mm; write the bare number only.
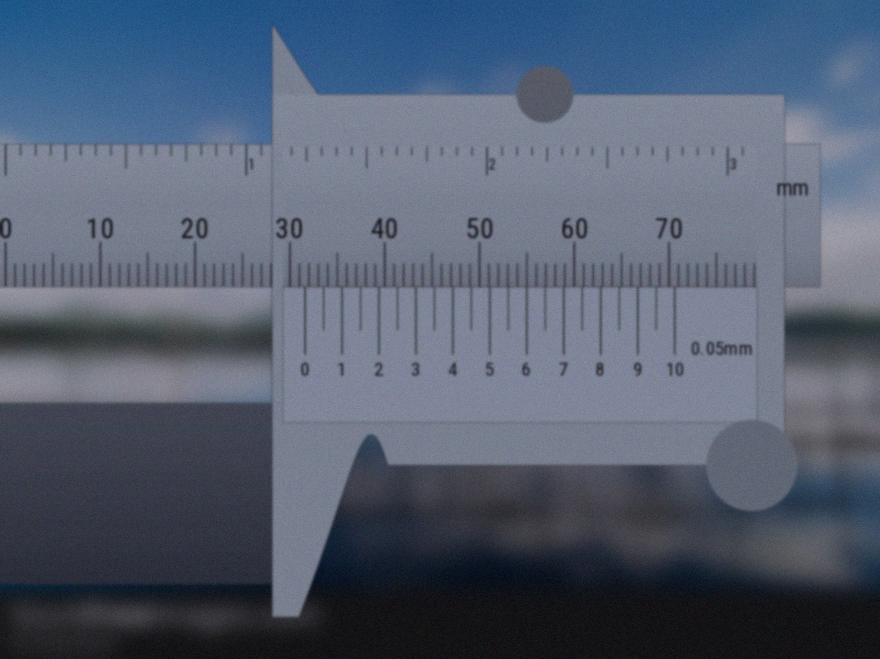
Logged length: 31.6
